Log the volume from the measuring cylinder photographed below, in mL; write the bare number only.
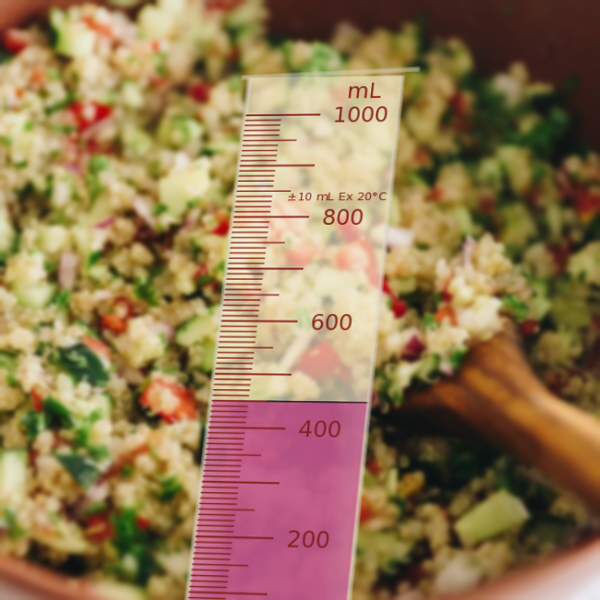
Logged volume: 450
